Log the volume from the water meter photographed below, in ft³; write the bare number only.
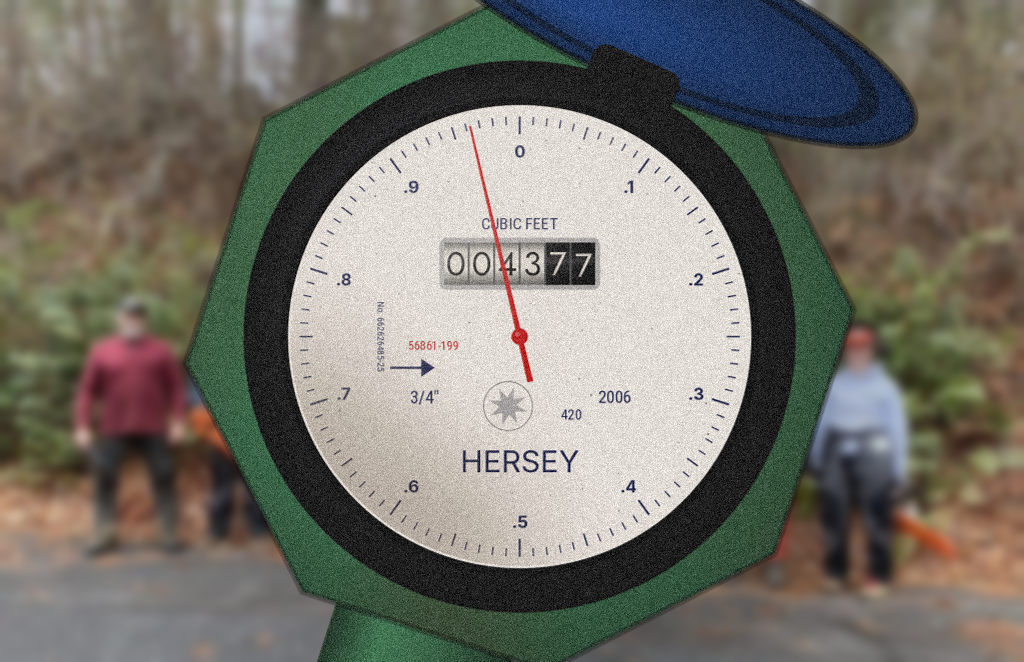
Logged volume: 4376.96
